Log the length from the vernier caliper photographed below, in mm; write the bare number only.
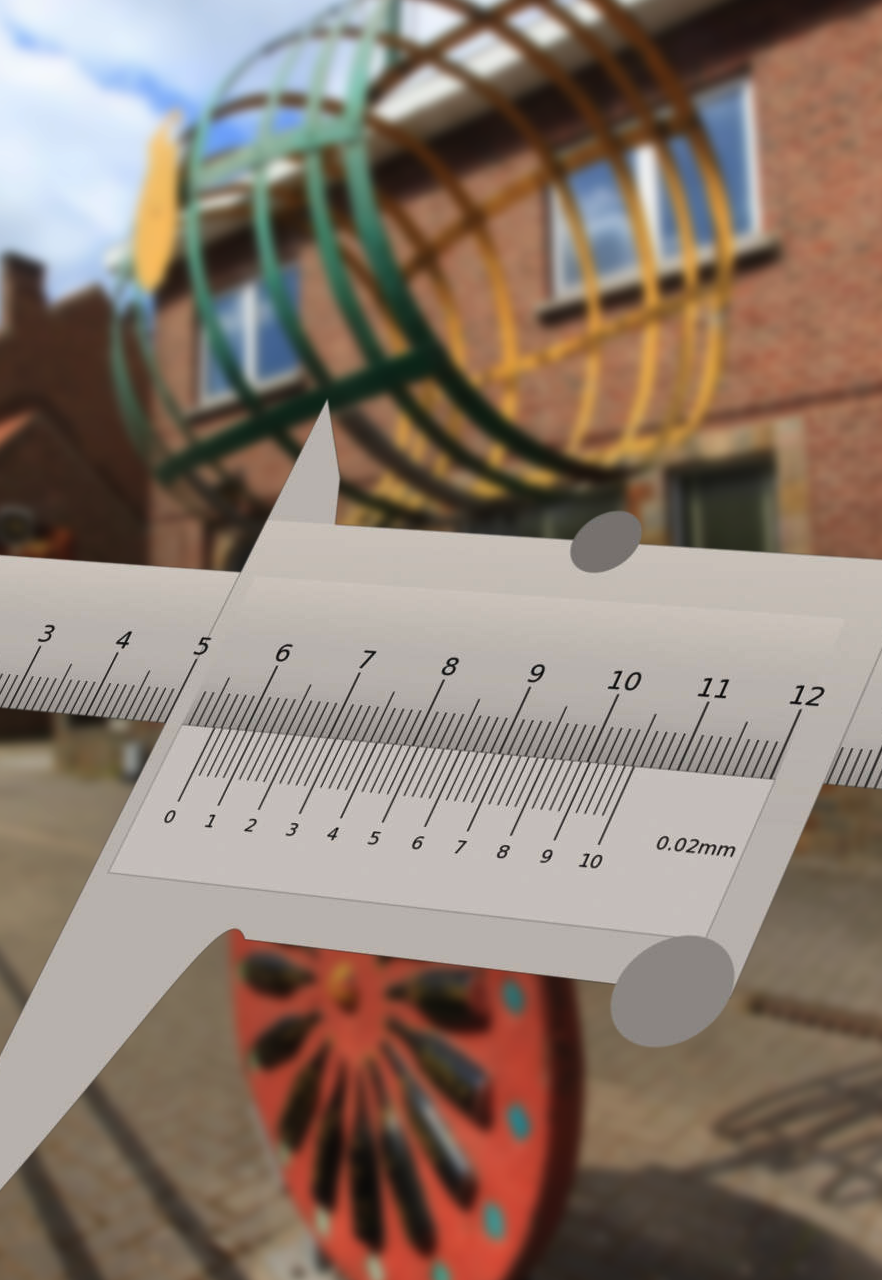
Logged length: 56.2
